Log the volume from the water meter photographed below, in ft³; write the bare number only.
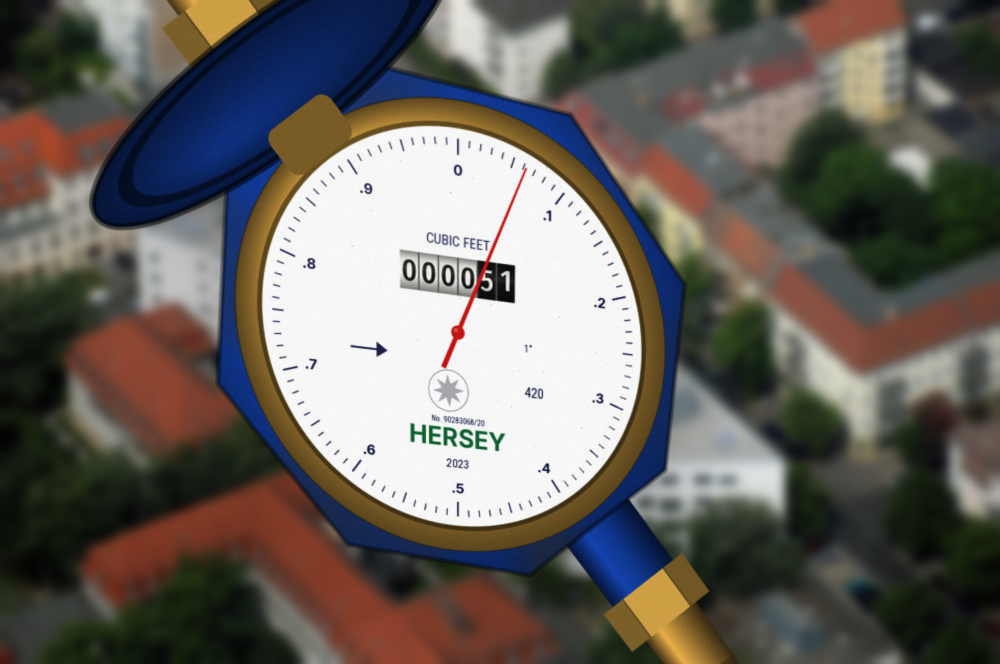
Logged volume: 51.06
